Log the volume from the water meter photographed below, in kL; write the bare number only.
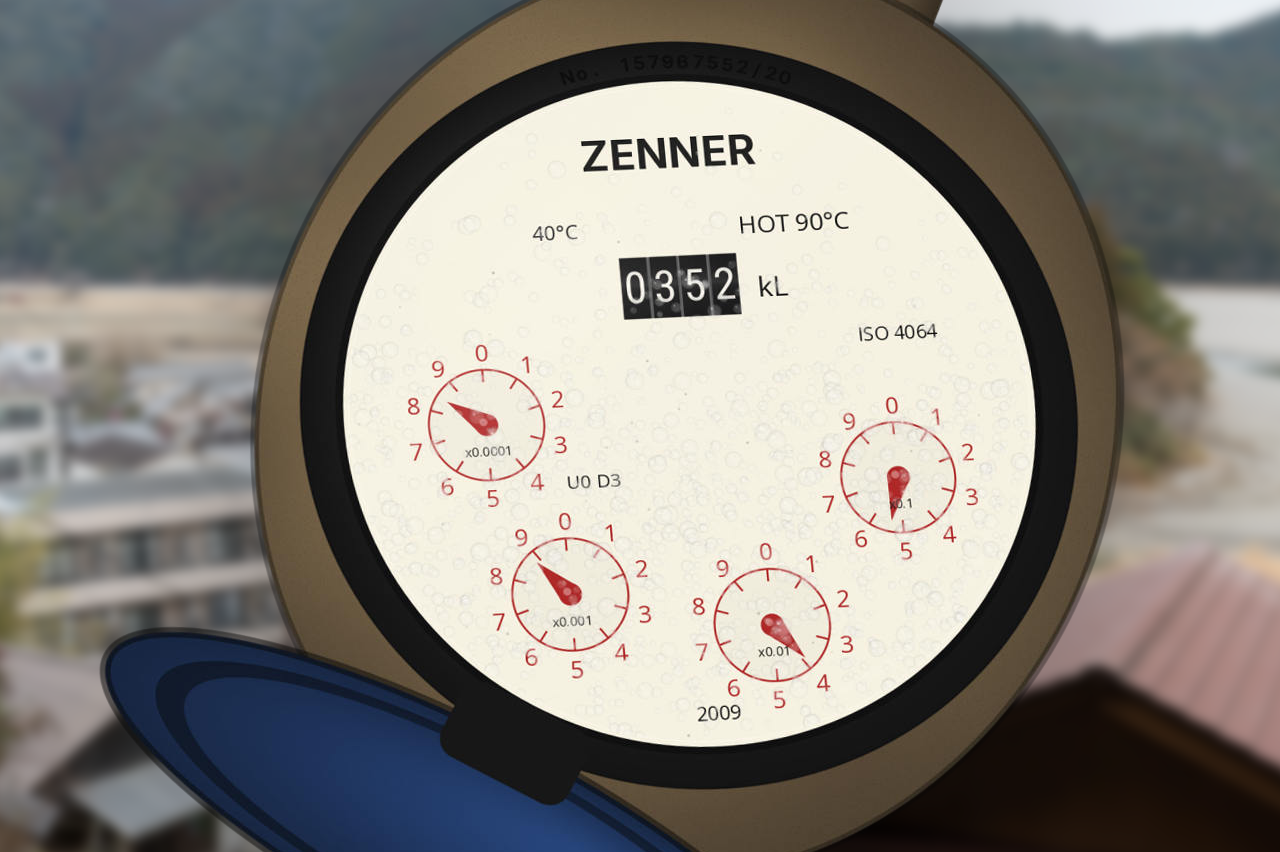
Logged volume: 352.5388
